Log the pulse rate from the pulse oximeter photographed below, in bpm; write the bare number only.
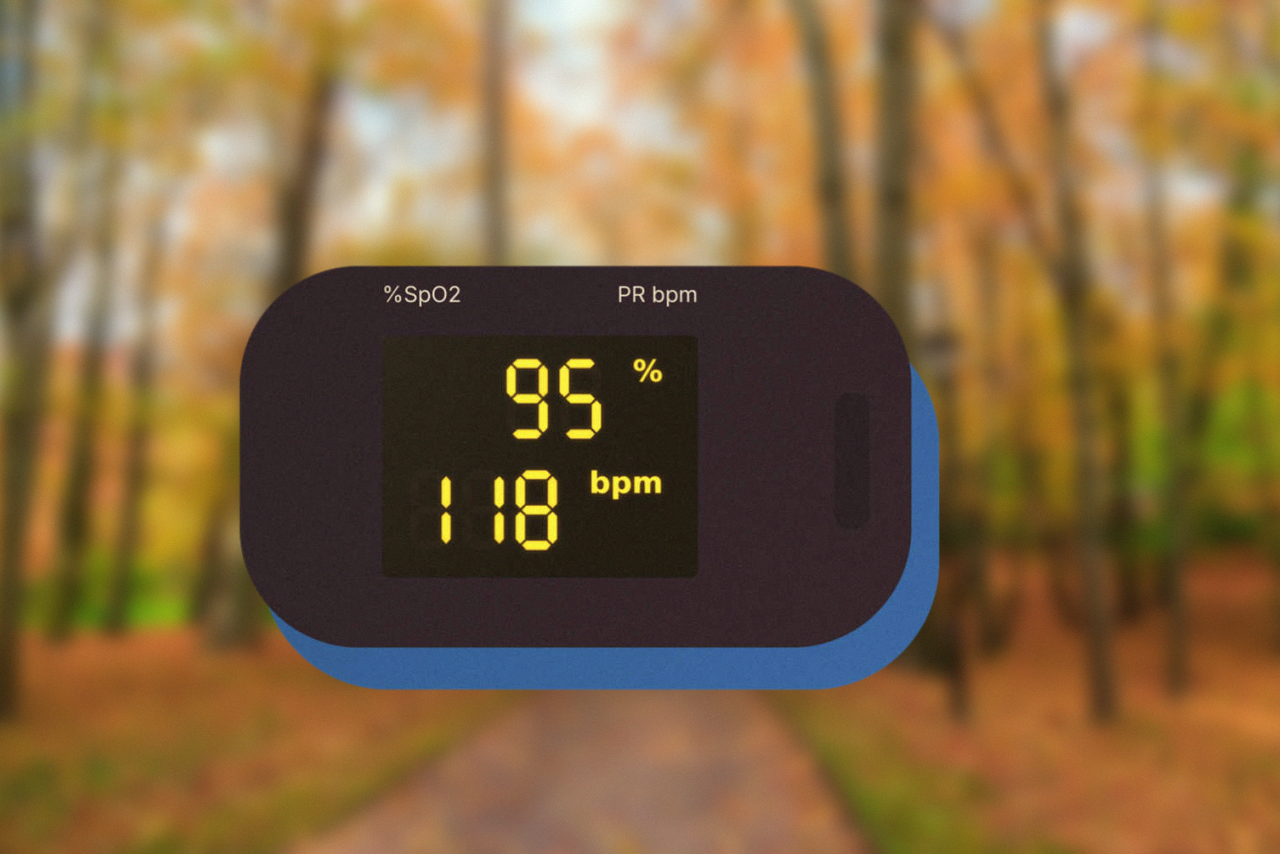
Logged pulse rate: 118
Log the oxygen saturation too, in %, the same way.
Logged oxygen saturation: 95
